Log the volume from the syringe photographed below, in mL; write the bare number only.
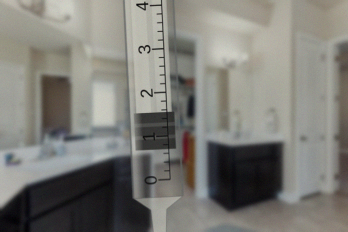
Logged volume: 0.7
